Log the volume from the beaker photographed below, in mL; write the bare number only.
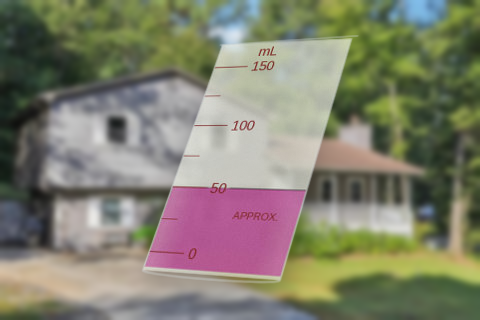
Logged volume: 50
